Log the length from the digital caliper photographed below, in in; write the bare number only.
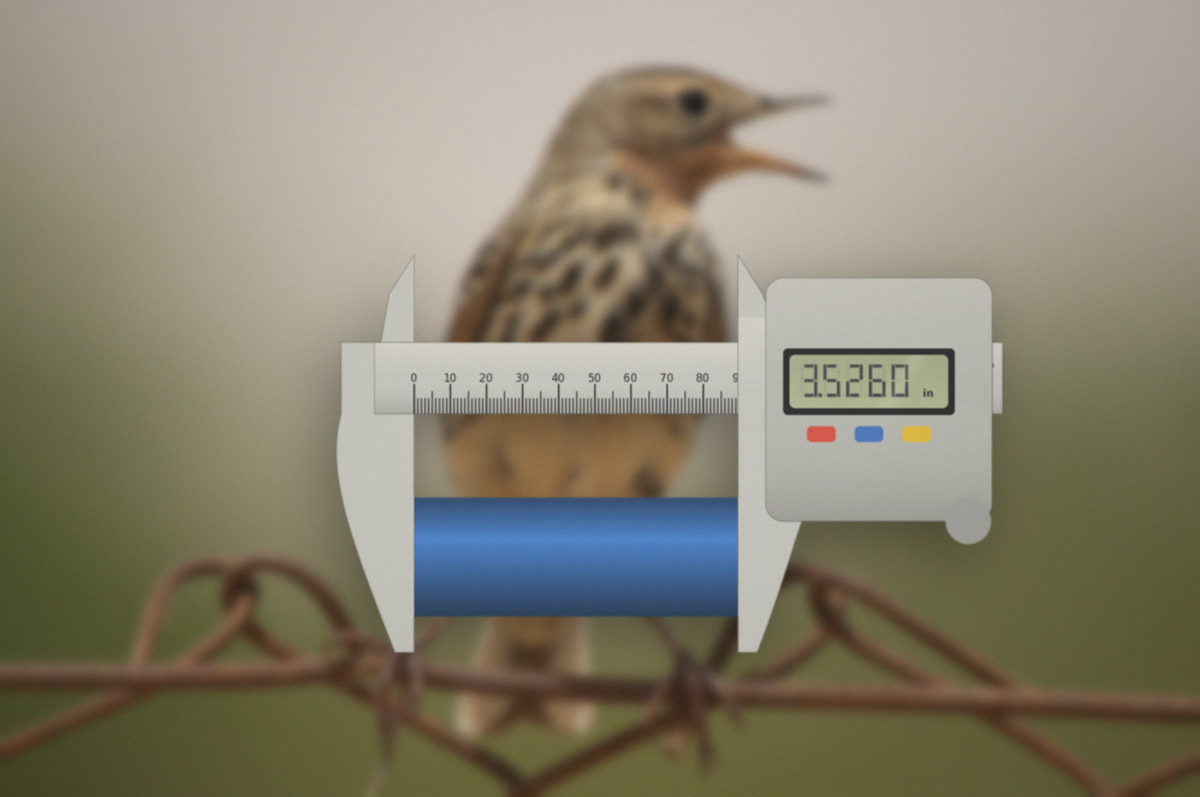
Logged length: 3.5260
